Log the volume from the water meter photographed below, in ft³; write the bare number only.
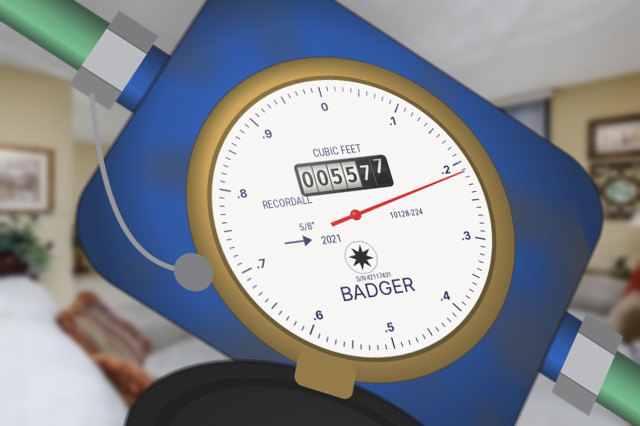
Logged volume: 5577.21
